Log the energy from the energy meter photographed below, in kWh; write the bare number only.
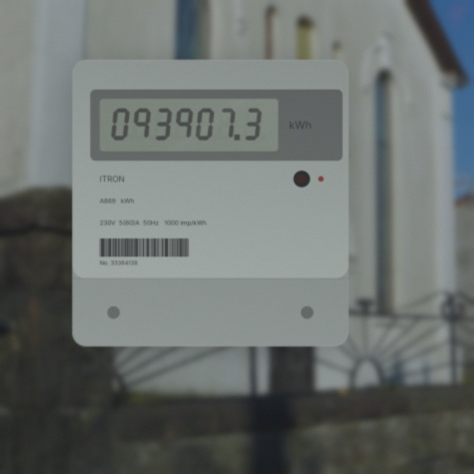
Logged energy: 93907.3
